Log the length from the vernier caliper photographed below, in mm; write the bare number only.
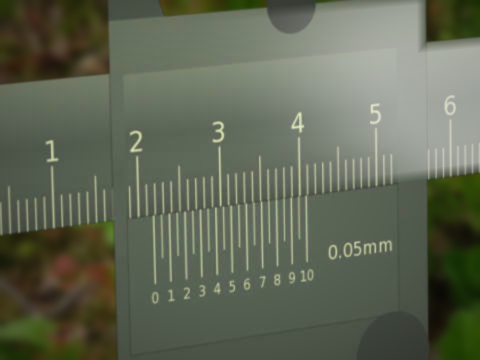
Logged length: 21.8
